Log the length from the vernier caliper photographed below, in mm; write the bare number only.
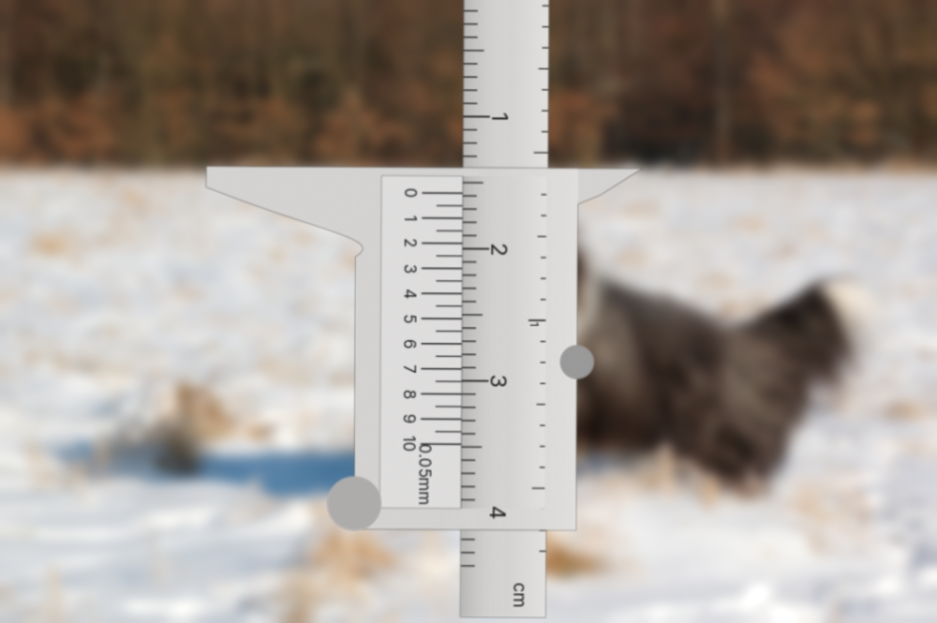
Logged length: 15.8
